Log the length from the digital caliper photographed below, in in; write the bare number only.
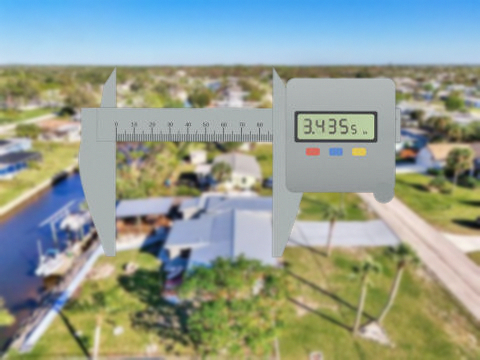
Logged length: 3.4355
